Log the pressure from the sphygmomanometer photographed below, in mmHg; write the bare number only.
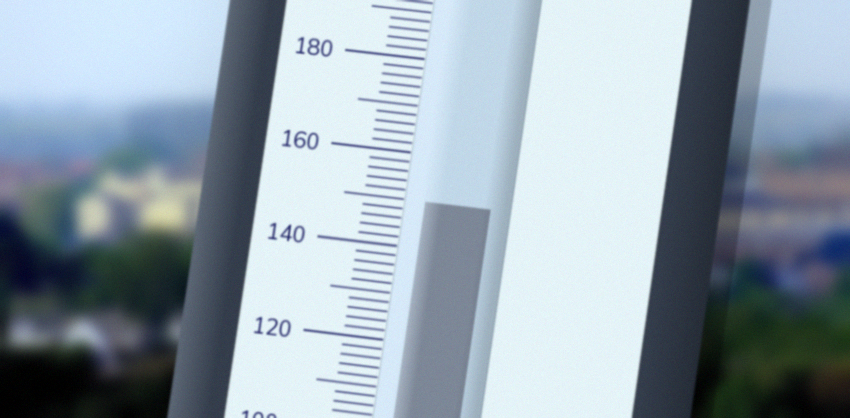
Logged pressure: 150
